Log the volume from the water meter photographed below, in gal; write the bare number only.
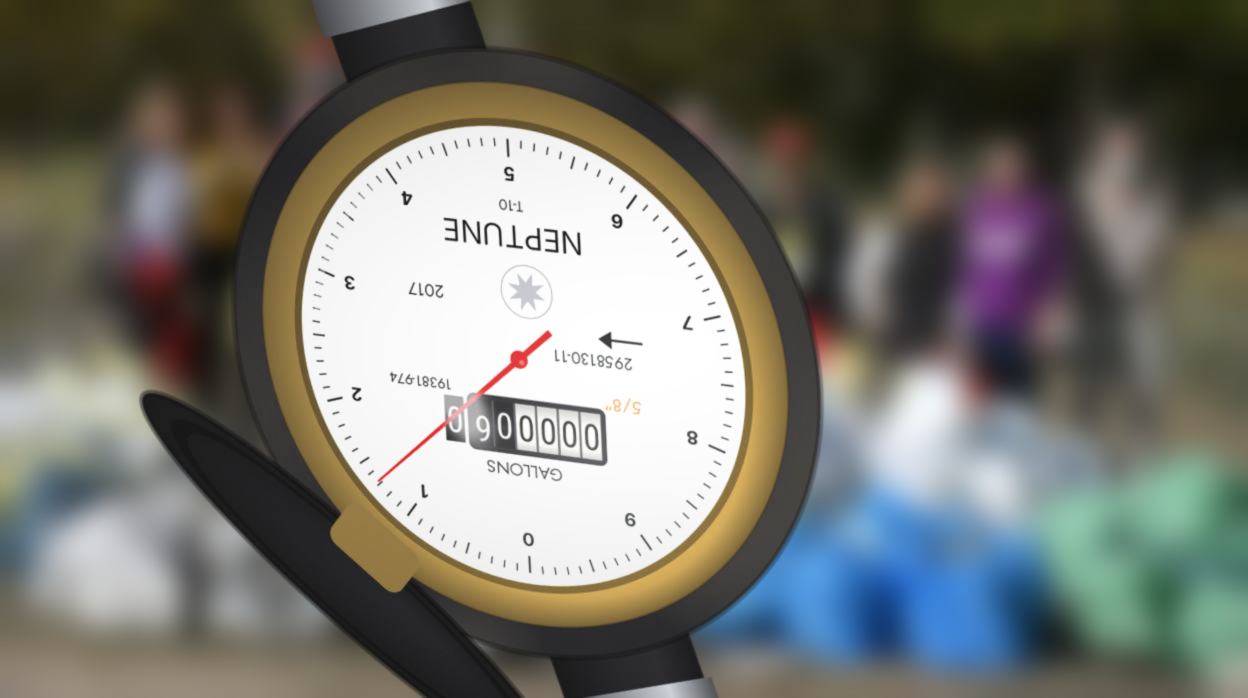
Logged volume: 61.3
